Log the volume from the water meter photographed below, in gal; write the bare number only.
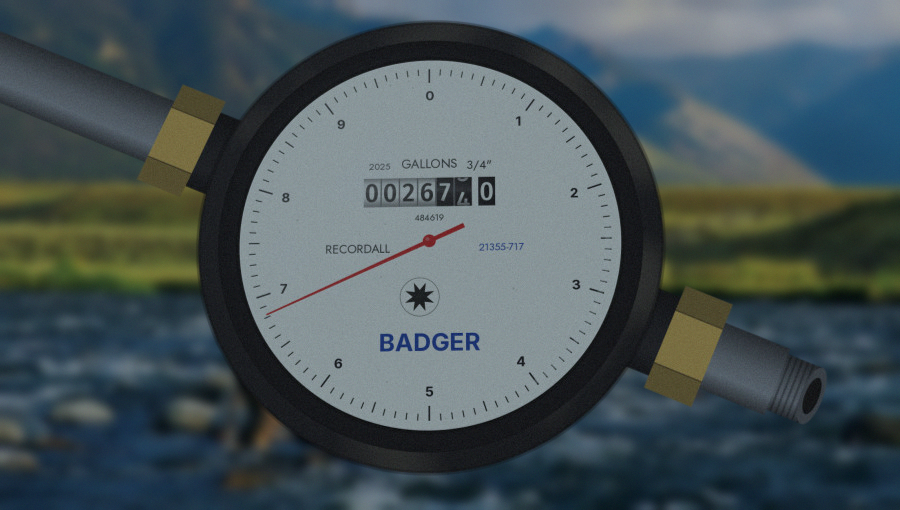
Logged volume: 26736.8
